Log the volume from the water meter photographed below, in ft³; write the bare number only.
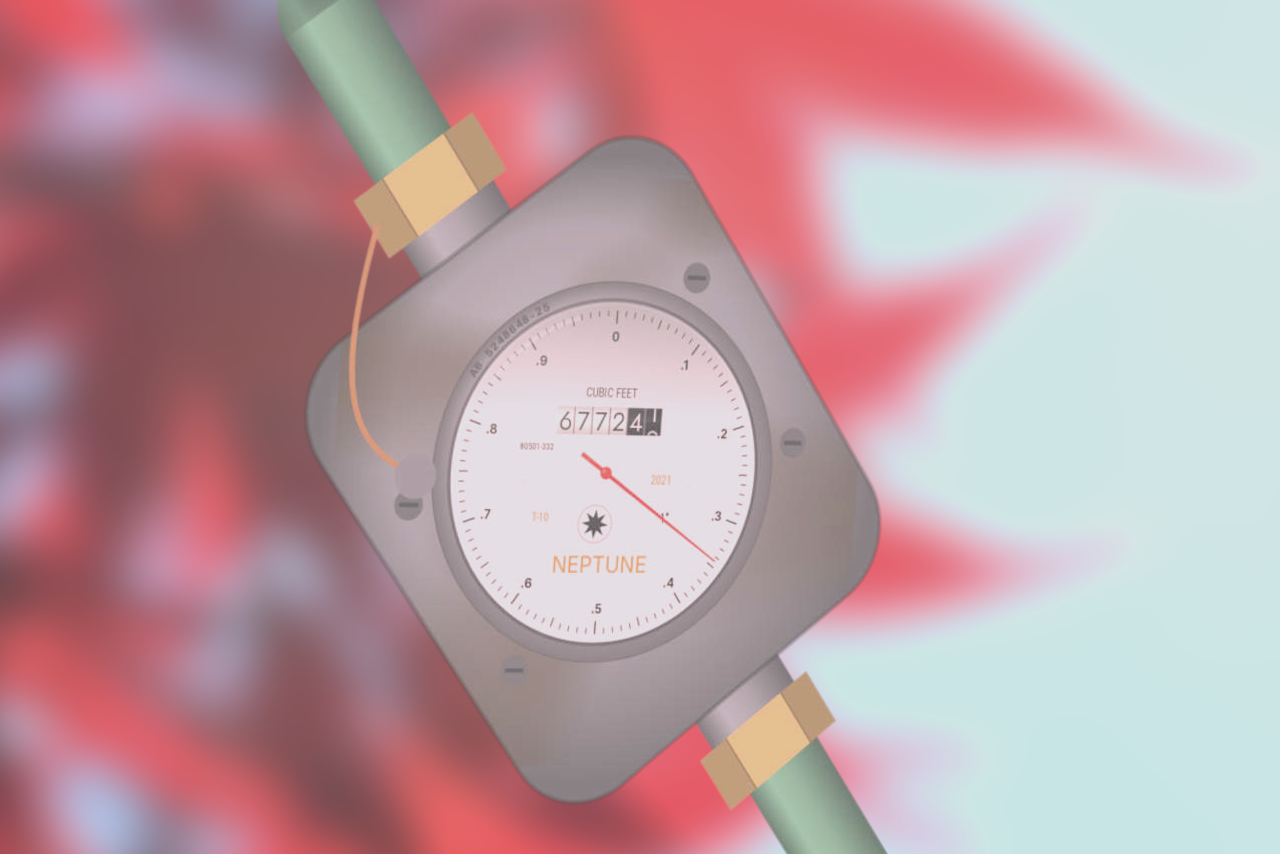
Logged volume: 677241.34
